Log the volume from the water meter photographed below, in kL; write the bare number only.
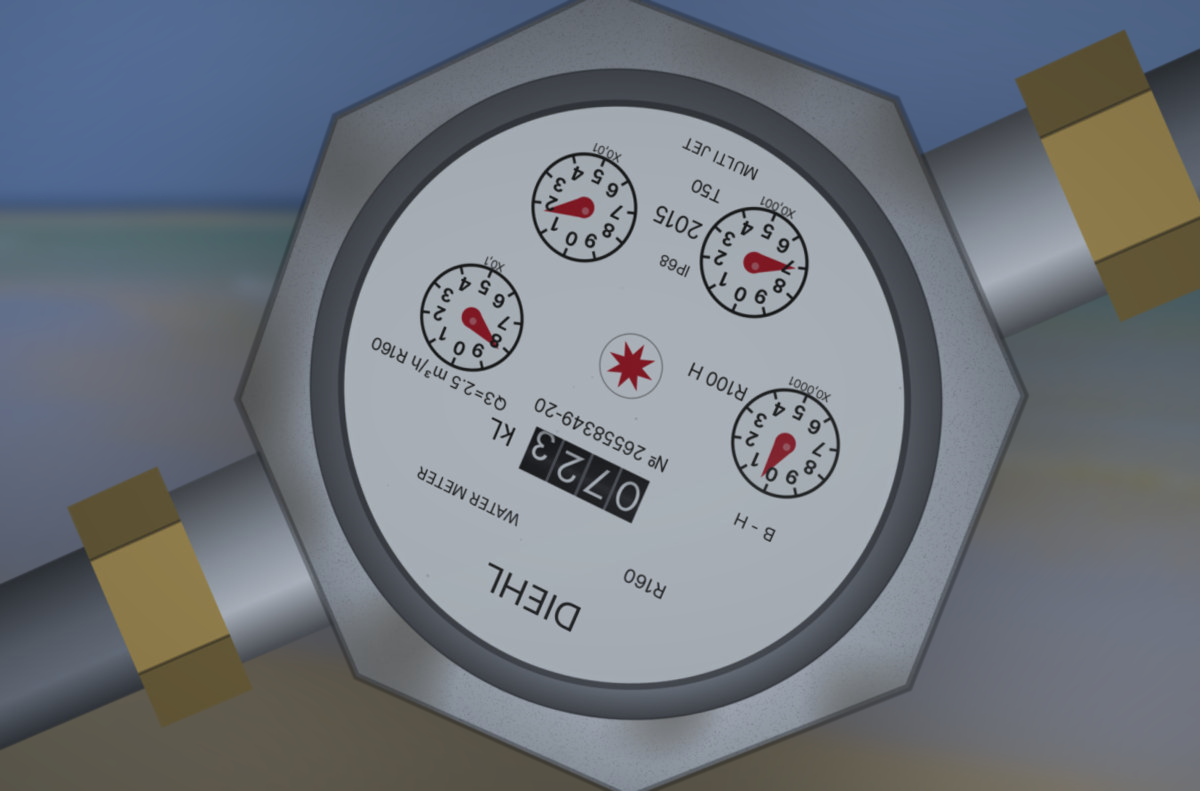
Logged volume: 722.8170
